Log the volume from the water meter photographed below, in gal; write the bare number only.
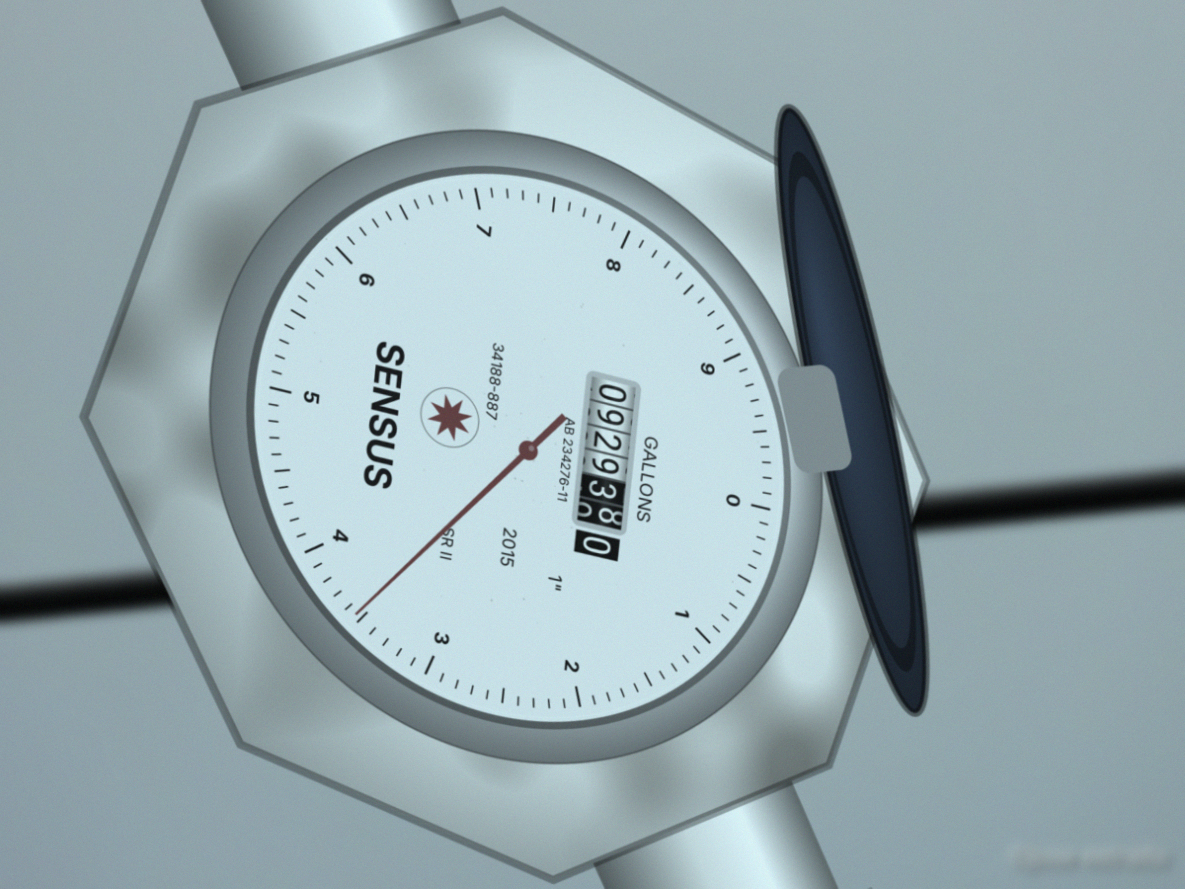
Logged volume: 929383.5
